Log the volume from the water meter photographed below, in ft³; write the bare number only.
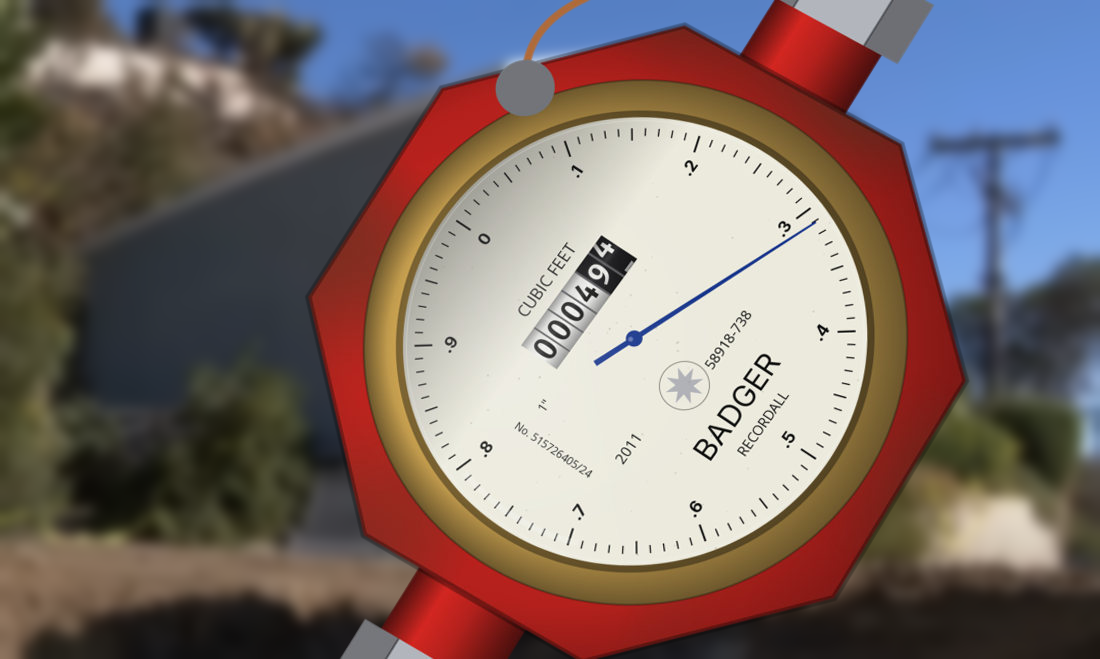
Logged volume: 494.31
